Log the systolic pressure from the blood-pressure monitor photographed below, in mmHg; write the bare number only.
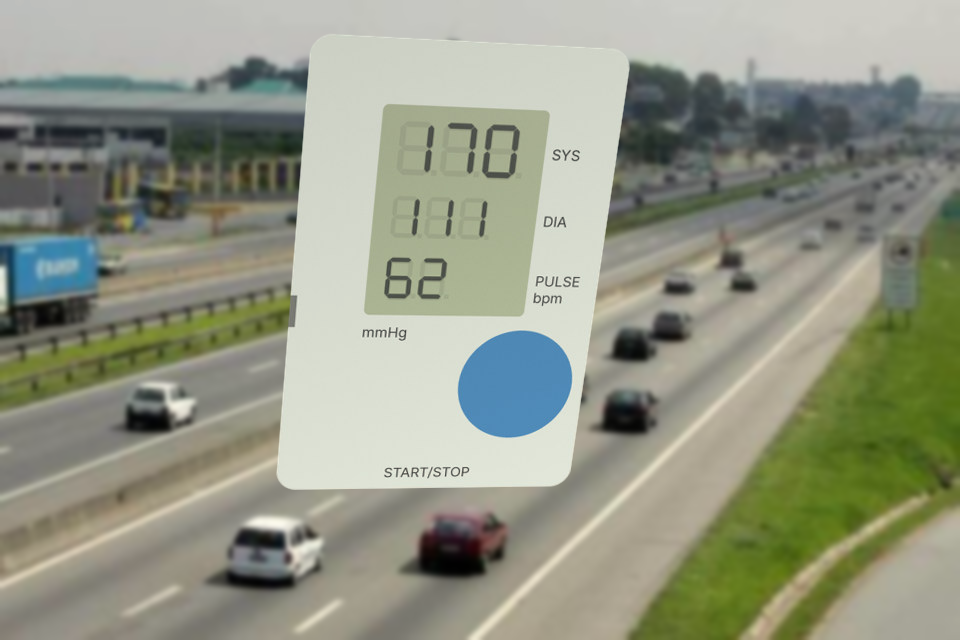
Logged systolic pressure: 170
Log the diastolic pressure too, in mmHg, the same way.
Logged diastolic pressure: 111
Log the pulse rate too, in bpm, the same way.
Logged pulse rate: 62
